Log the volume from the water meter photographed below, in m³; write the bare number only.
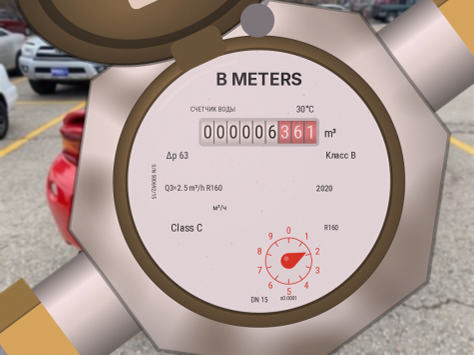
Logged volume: 6.3611
